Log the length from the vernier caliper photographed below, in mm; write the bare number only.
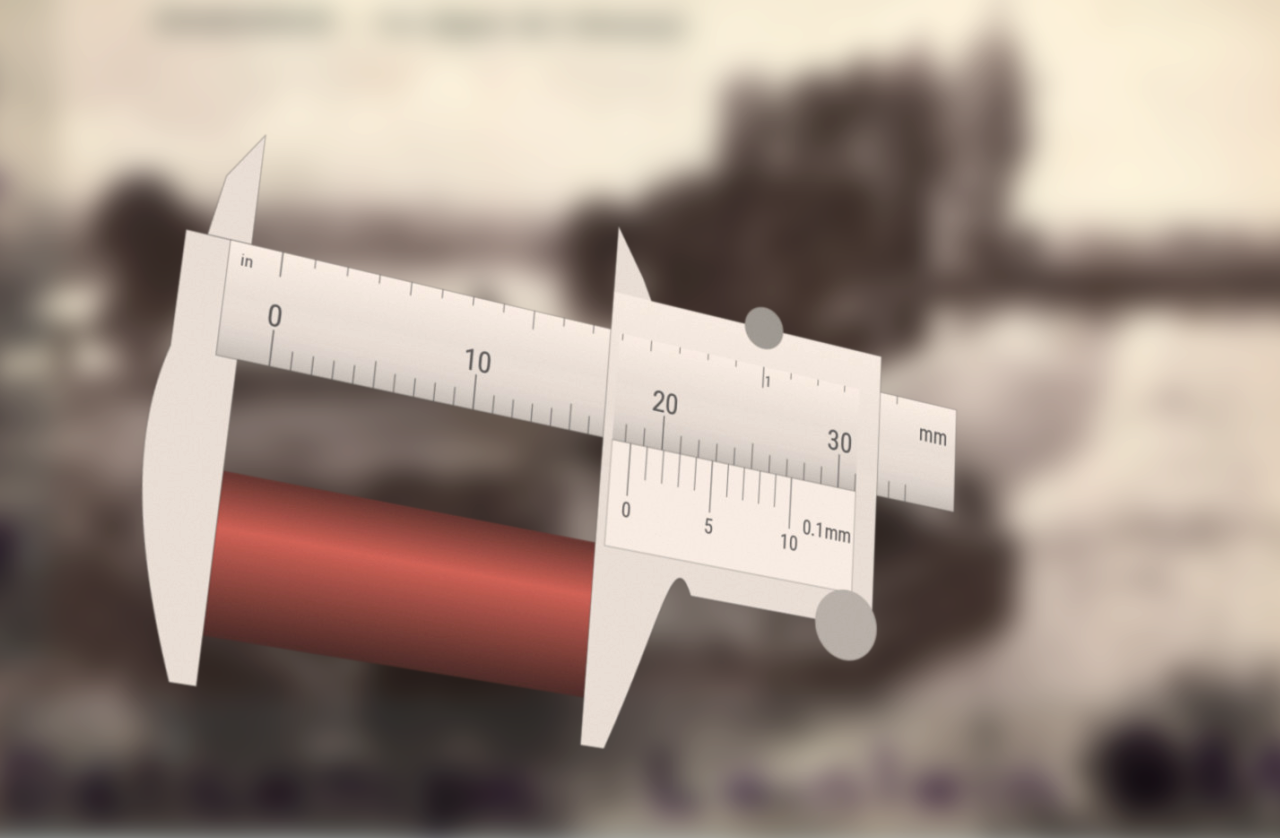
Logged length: 18.3
